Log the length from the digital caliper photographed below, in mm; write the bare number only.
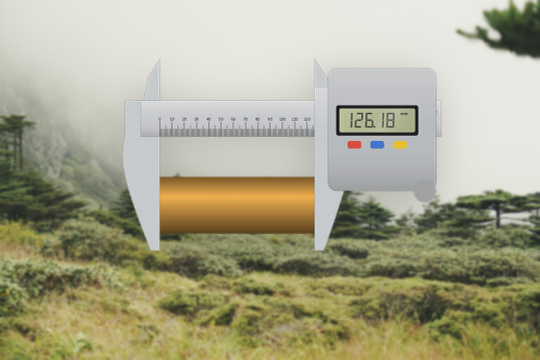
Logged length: 126.18
